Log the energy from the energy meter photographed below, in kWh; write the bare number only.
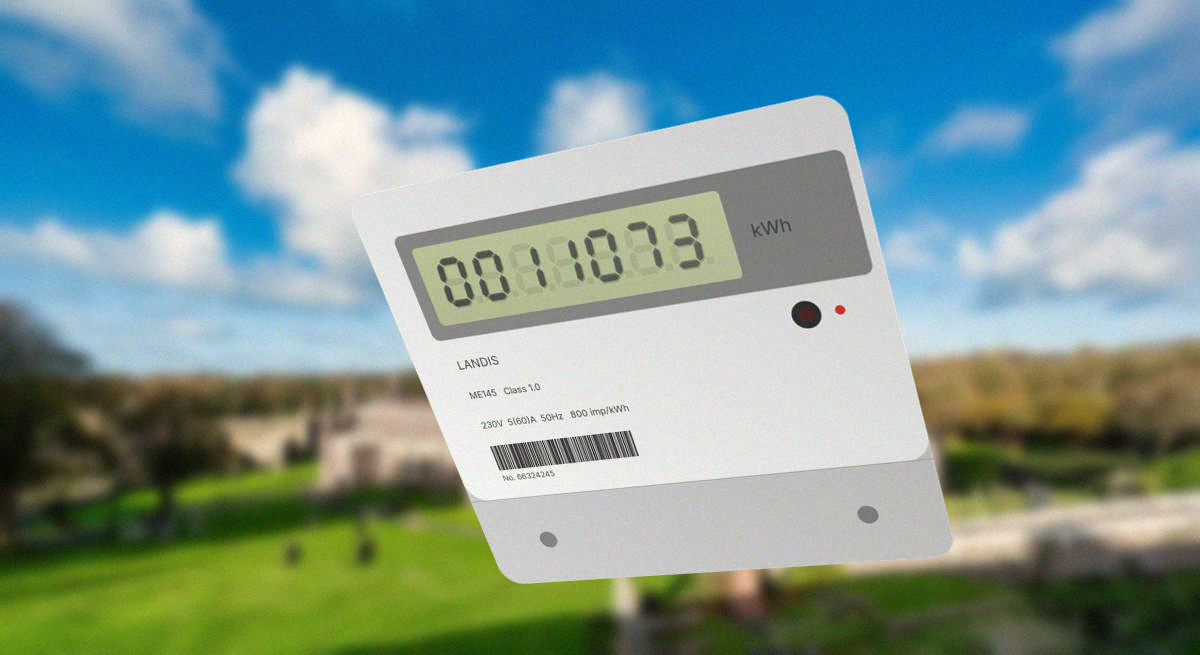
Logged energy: 11073
